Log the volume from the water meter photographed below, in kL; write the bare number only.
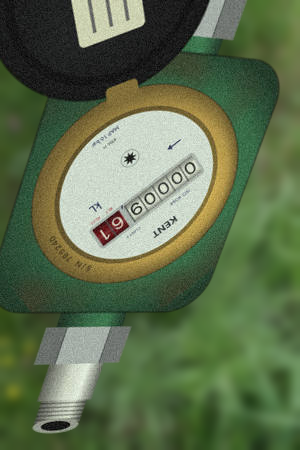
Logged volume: 9.61
